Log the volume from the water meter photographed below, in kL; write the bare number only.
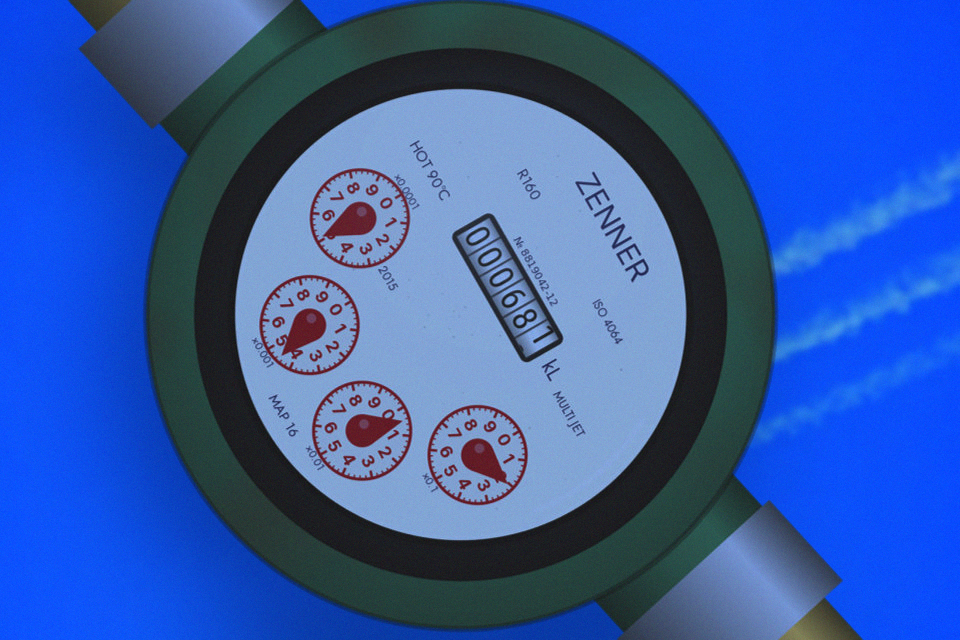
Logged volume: 681.2045
